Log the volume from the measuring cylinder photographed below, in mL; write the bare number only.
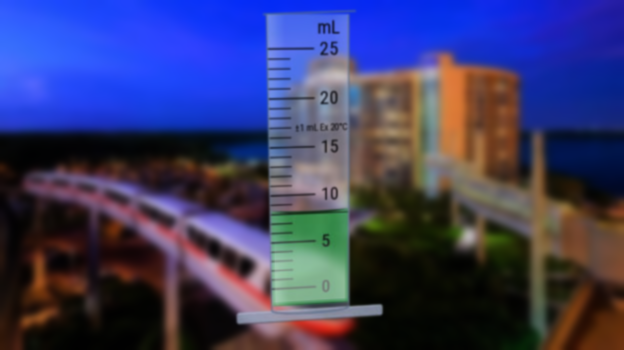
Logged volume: 8
